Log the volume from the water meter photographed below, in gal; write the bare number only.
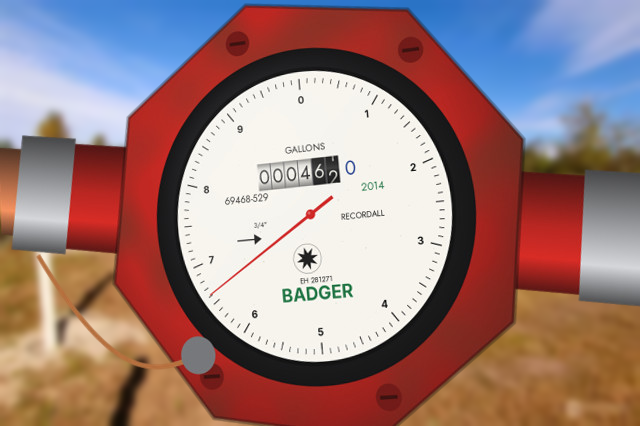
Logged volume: 4616.6
